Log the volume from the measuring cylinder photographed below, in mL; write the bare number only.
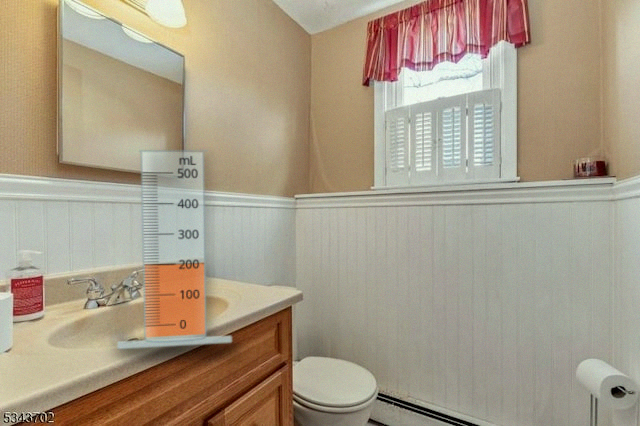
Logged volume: 200
